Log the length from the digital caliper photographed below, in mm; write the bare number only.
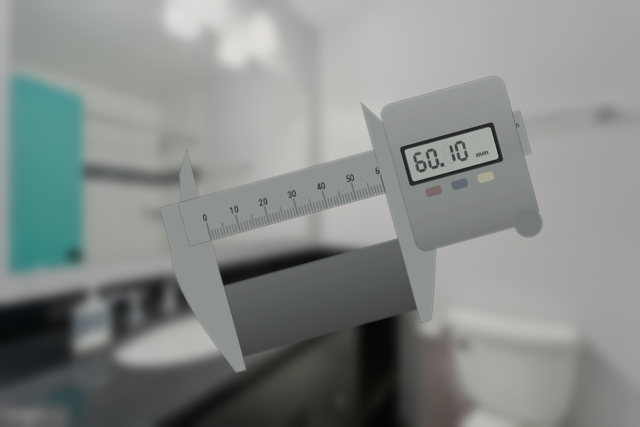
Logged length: 60.10
